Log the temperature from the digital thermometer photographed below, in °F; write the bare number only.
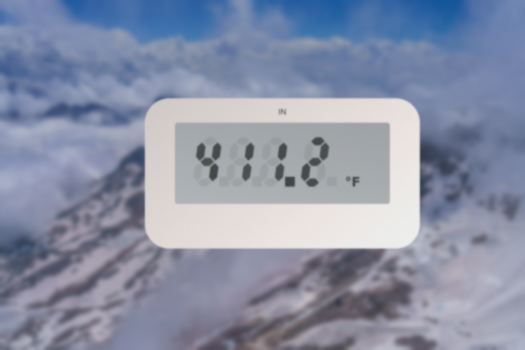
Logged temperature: 411.2
